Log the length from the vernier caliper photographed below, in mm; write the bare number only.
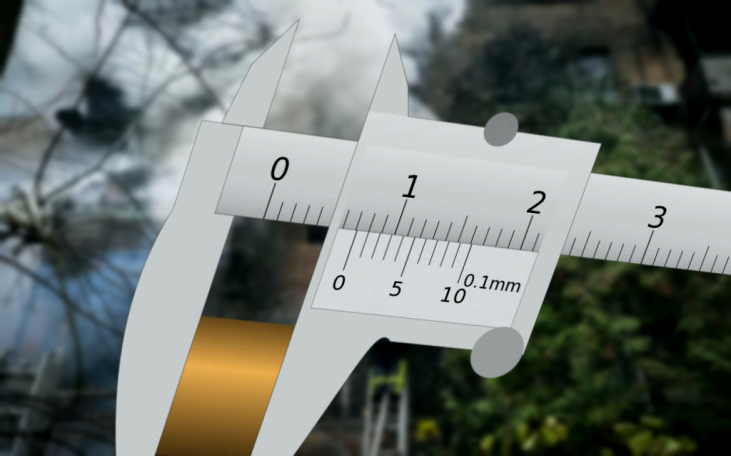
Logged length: 7.1
